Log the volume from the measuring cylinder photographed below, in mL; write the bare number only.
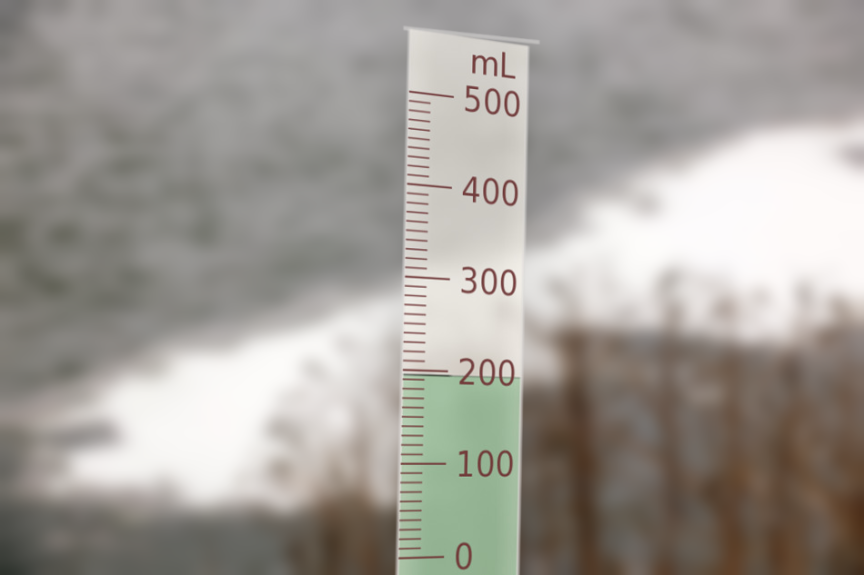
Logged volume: 195
